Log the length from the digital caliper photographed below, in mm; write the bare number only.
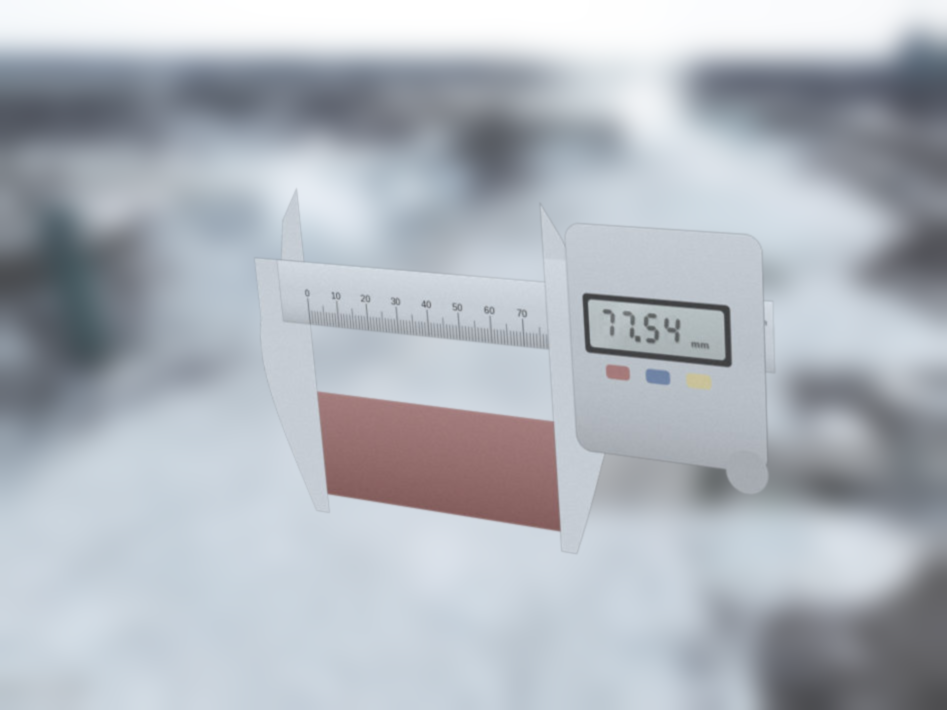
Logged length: 77.54
